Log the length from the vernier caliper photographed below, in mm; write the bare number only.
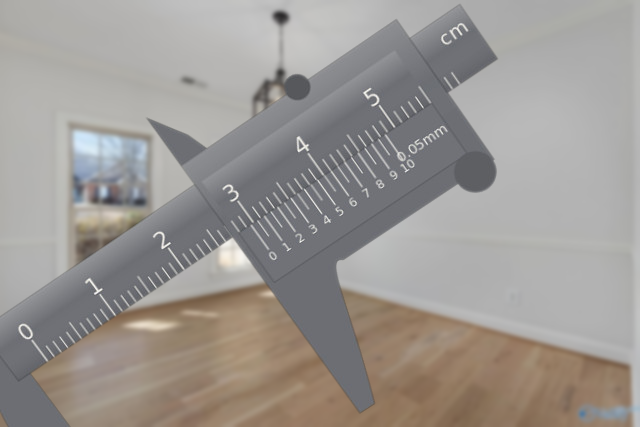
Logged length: 29.6
